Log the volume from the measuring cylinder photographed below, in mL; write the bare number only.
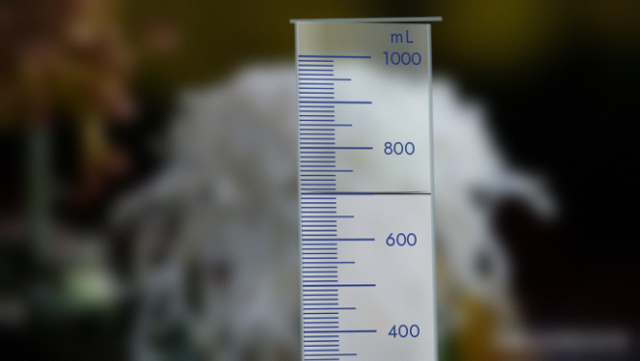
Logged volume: 700
